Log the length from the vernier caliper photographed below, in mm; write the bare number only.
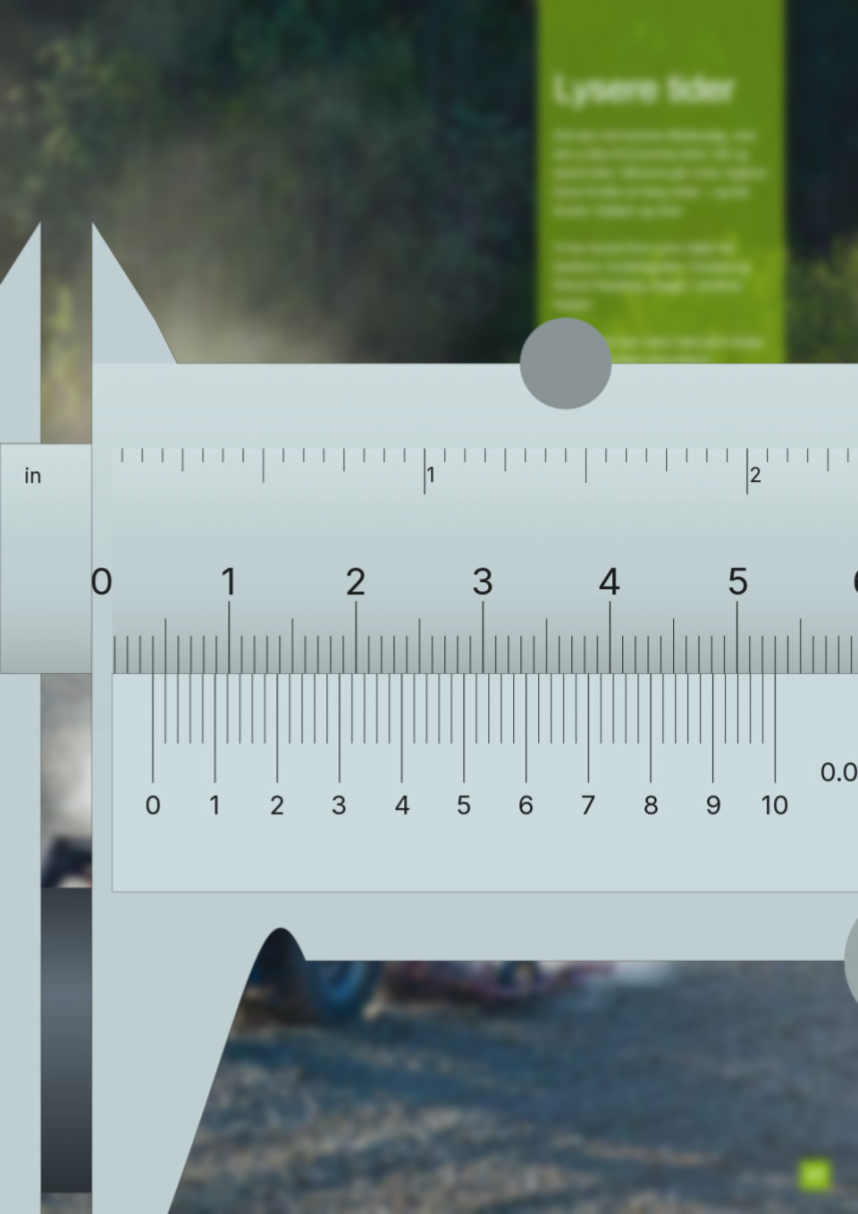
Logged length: 4.0
